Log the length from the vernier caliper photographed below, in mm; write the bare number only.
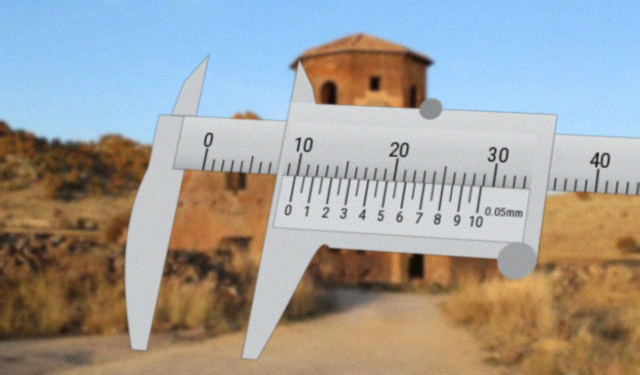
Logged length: 9.8
